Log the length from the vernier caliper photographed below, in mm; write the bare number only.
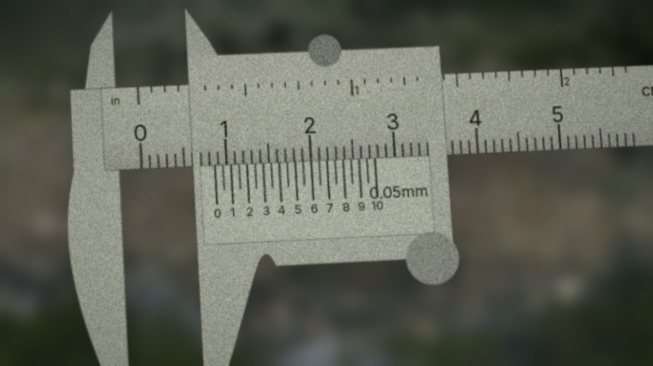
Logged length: 8.6
